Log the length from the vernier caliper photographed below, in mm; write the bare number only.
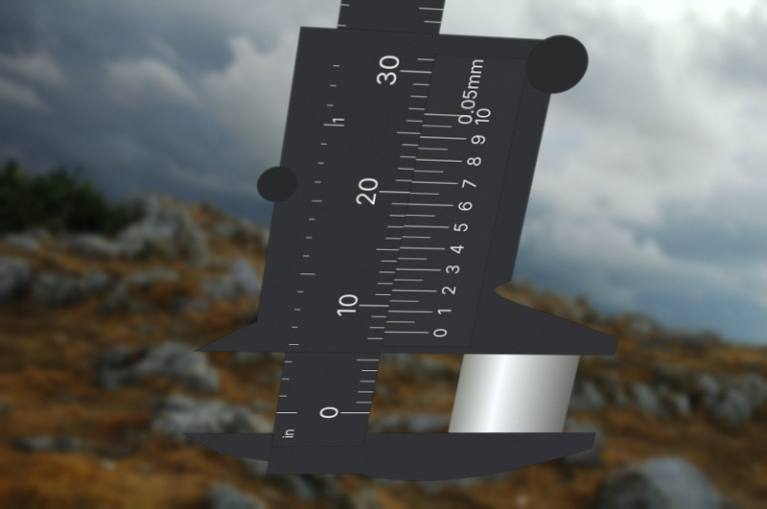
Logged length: 7.6
